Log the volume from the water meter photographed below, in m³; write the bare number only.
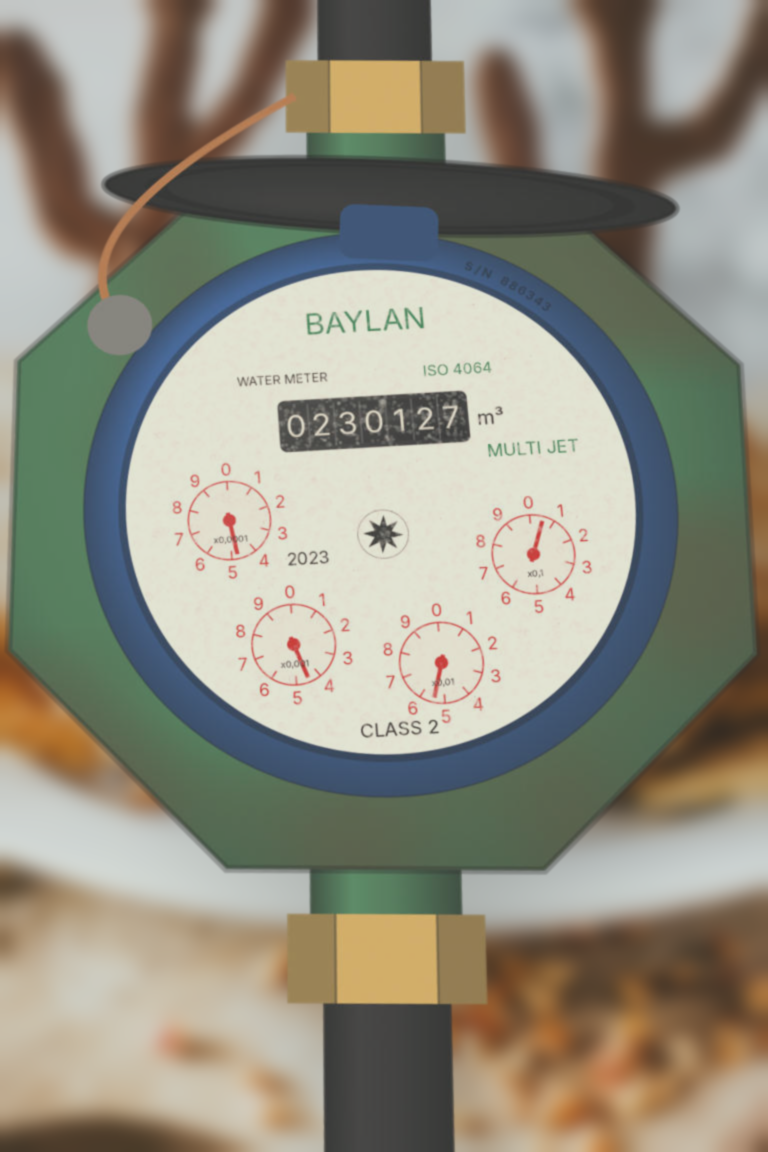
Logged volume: 230127.0544
